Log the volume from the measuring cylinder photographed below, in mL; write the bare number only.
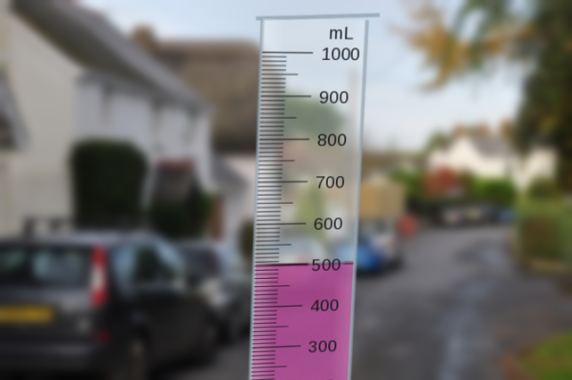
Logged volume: 500
